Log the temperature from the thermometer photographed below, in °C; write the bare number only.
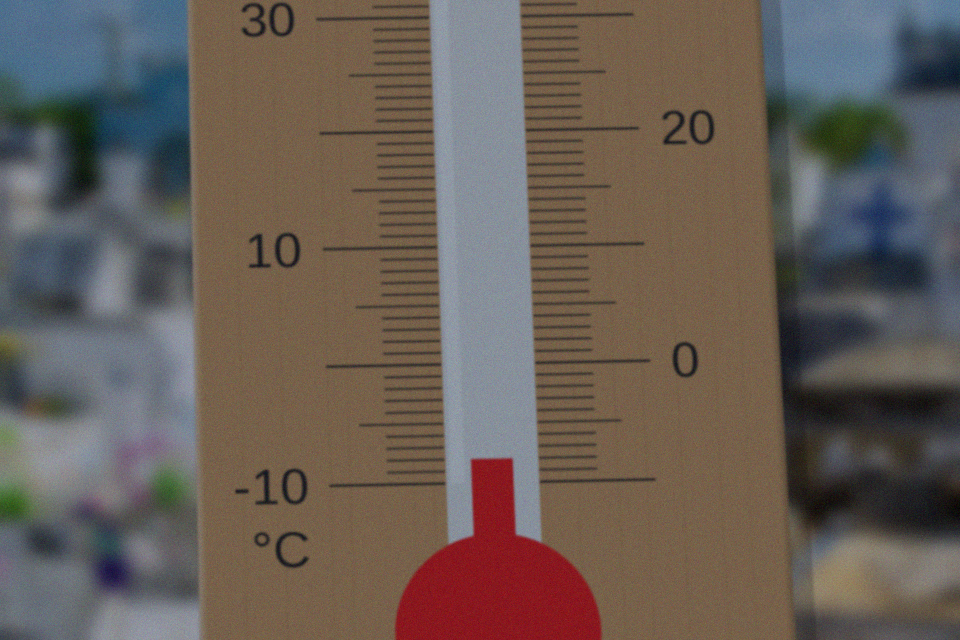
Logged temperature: -8
